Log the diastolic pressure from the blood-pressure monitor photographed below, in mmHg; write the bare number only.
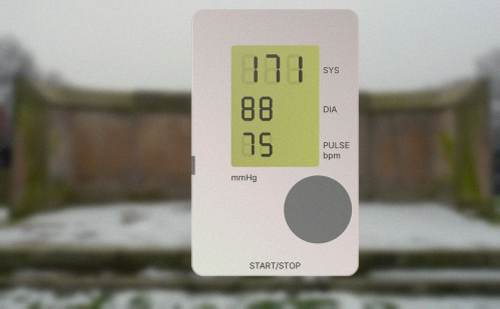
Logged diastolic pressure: 88
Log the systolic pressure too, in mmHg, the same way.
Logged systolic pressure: 171
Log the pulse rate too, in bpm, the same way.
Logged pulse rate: 75
